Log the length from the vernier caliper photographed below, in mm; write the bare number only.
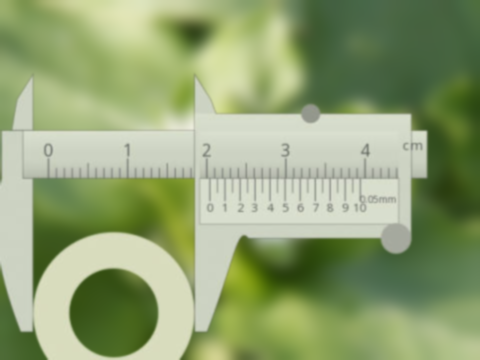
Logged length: 20.4
